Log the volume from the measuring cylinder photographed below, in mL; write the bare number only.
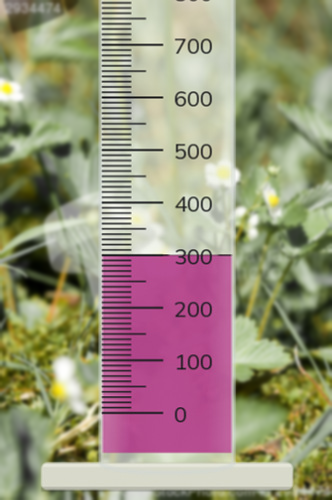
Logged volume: 300
